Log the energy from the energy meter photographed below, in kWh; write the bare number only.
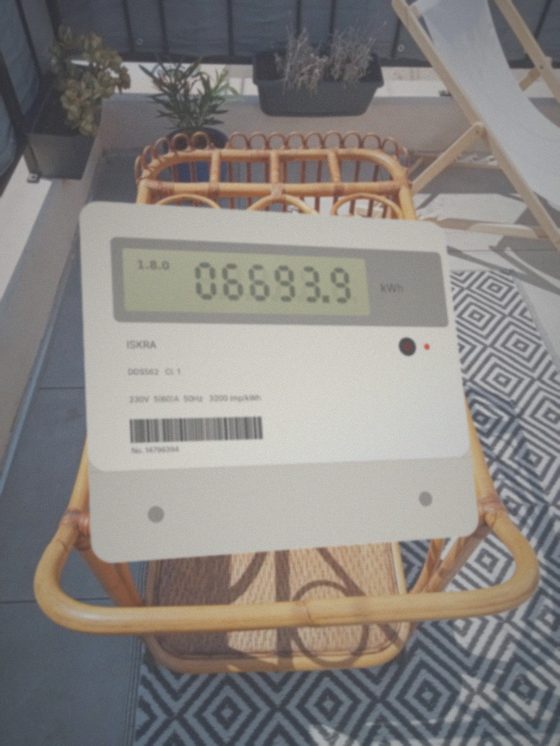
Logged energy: 6693.9
